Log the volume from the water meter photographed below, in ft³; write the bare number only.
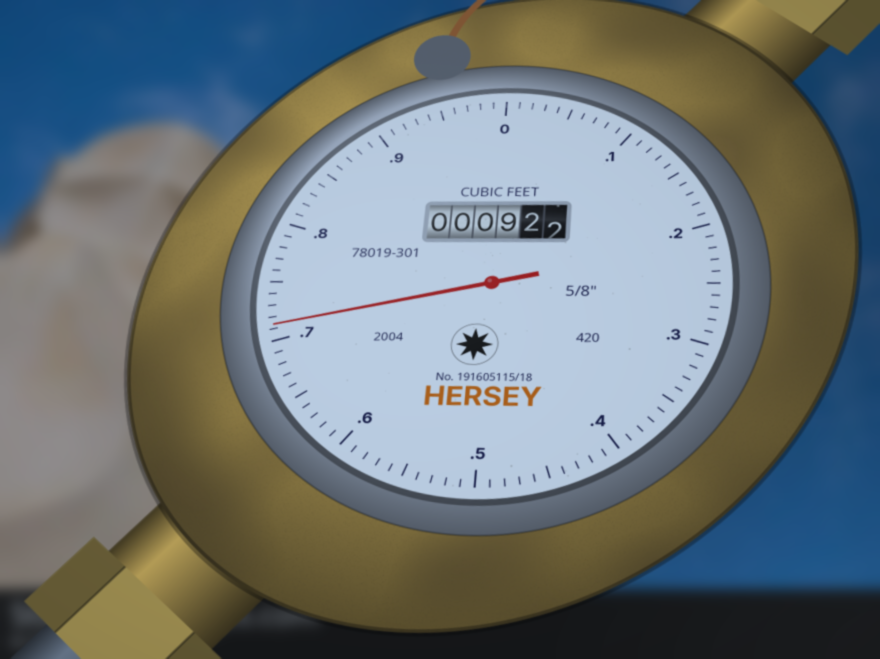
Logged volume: 921.71
